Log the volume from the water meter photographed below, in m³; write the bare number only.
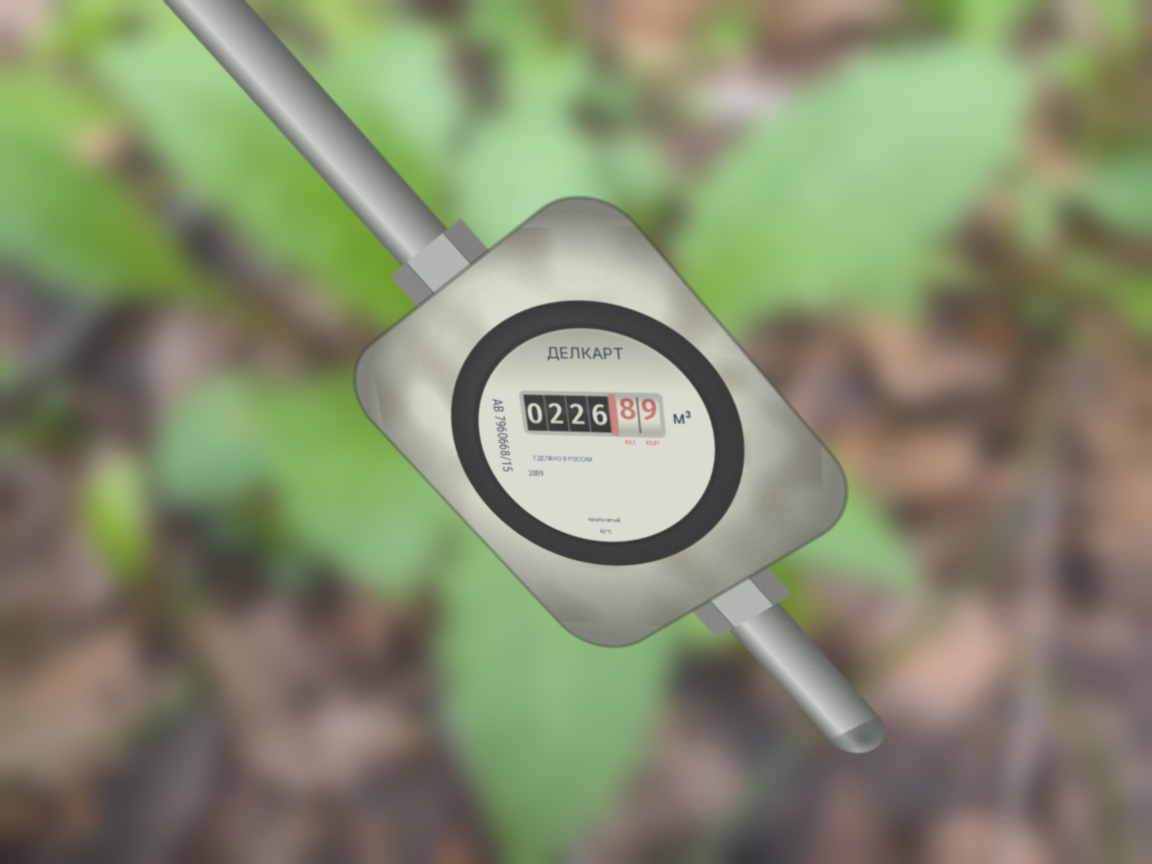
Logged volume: 226.89
